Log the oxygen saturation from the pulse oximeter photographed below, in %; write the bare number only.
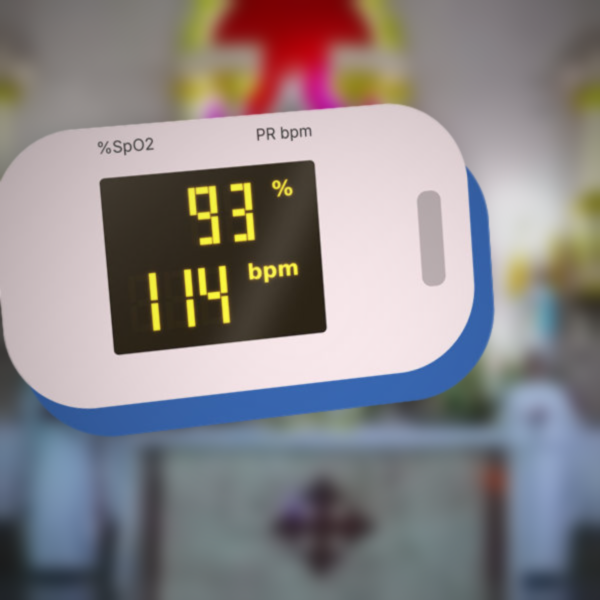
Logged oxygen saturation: 93
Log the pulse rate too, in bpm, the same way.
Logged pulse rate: 114
